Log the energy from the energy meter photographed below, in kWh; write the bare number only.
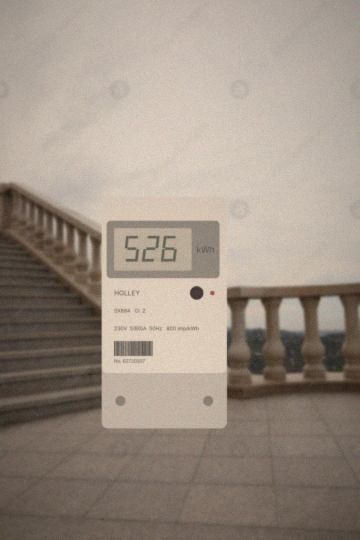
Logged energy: 526
